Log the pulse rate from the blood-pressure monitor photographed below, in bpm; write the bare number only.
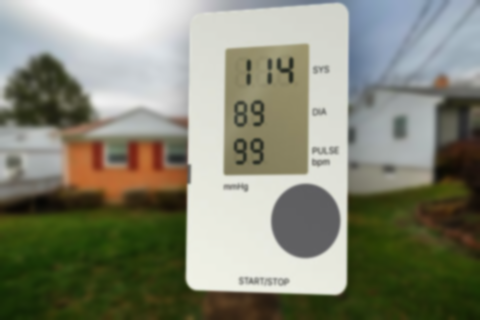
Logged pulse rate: 99
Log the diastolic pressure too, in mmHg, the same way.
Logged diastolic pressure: 89
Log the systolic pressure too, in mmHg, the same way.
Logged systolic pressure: 114
